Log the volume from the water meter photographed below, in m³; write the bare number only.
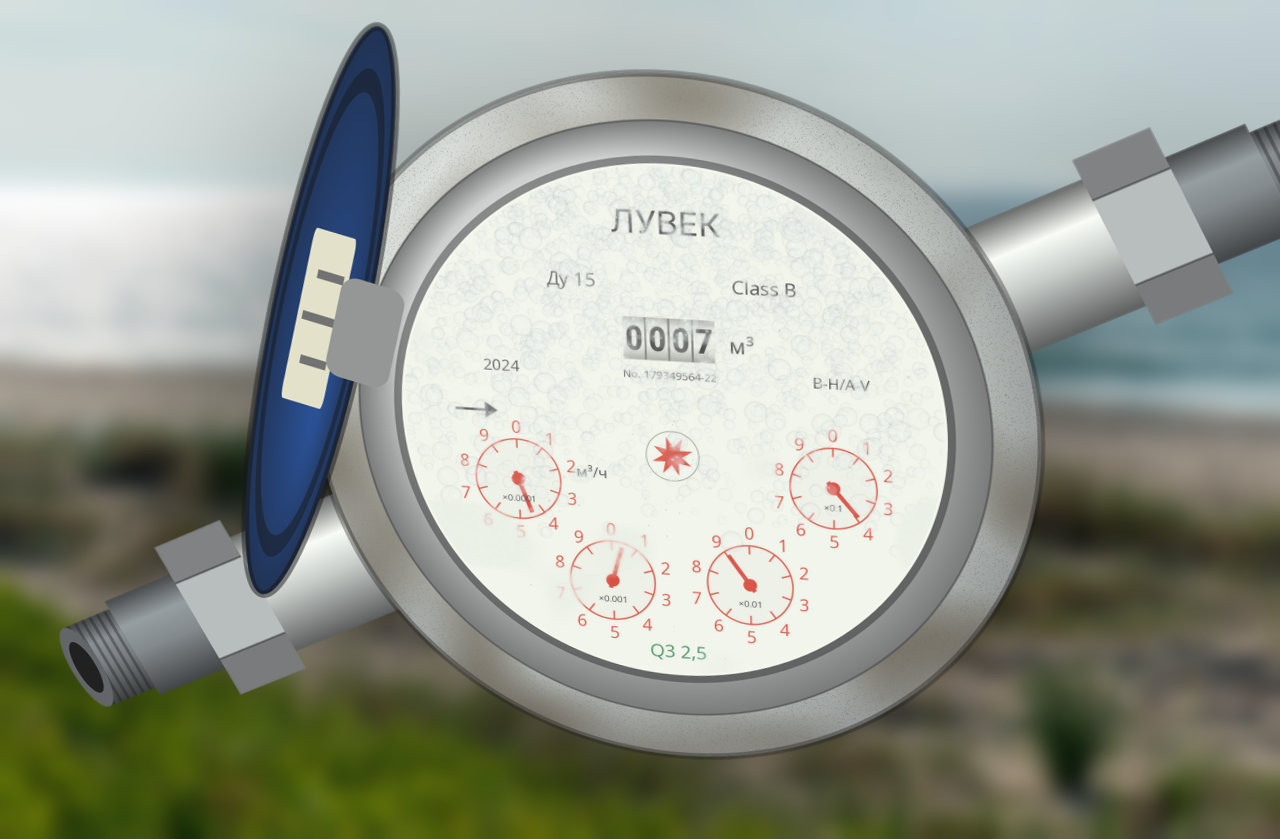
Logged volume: 7.3904
